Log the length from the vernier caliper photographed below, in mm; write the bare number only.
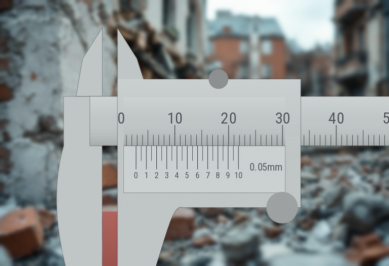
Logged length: 2.8
